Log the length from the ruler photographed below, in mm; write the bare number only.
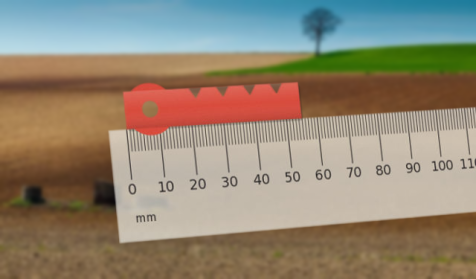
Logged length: 55
